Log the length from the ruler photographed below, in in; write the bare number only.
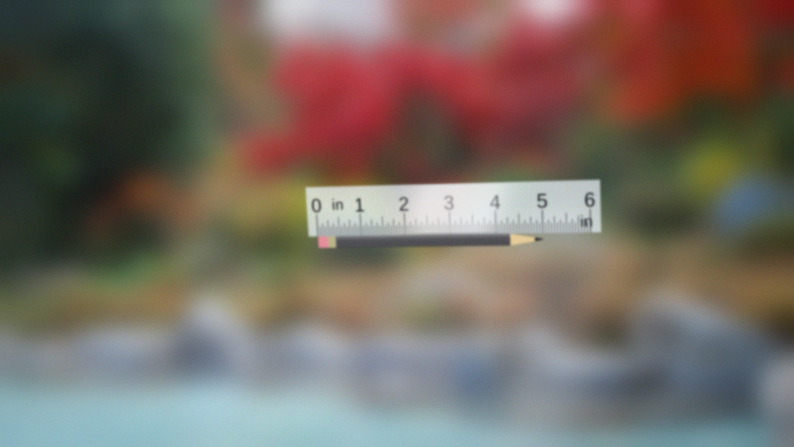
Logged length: 5
